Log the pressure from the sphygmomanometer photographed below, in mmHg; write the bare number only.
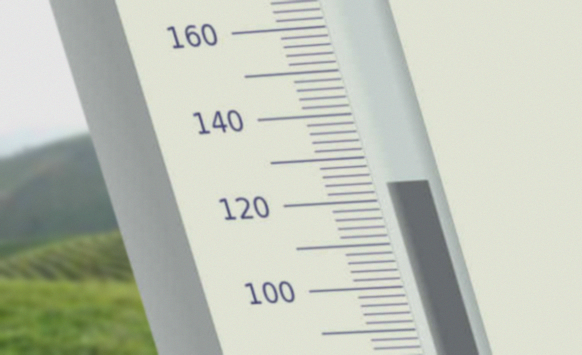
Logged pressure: 124
